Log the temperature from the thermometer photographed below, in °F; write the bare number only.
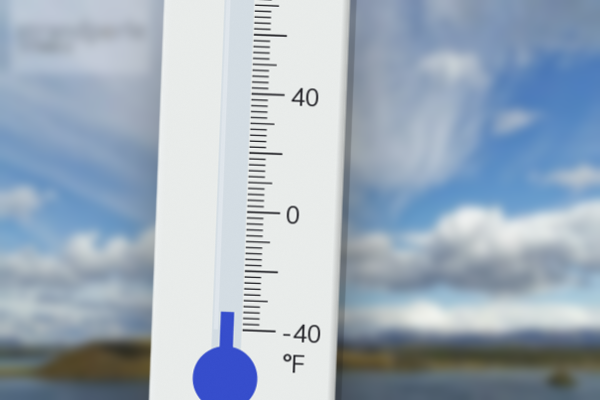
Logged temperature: -34
